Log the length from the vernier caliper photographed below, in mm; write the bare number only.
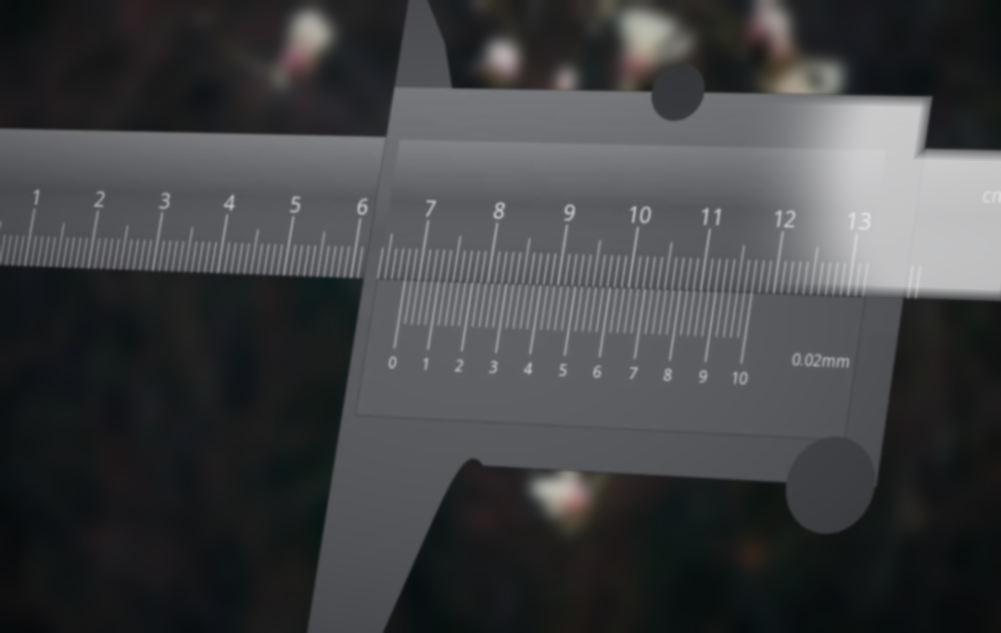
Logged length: 68.0
